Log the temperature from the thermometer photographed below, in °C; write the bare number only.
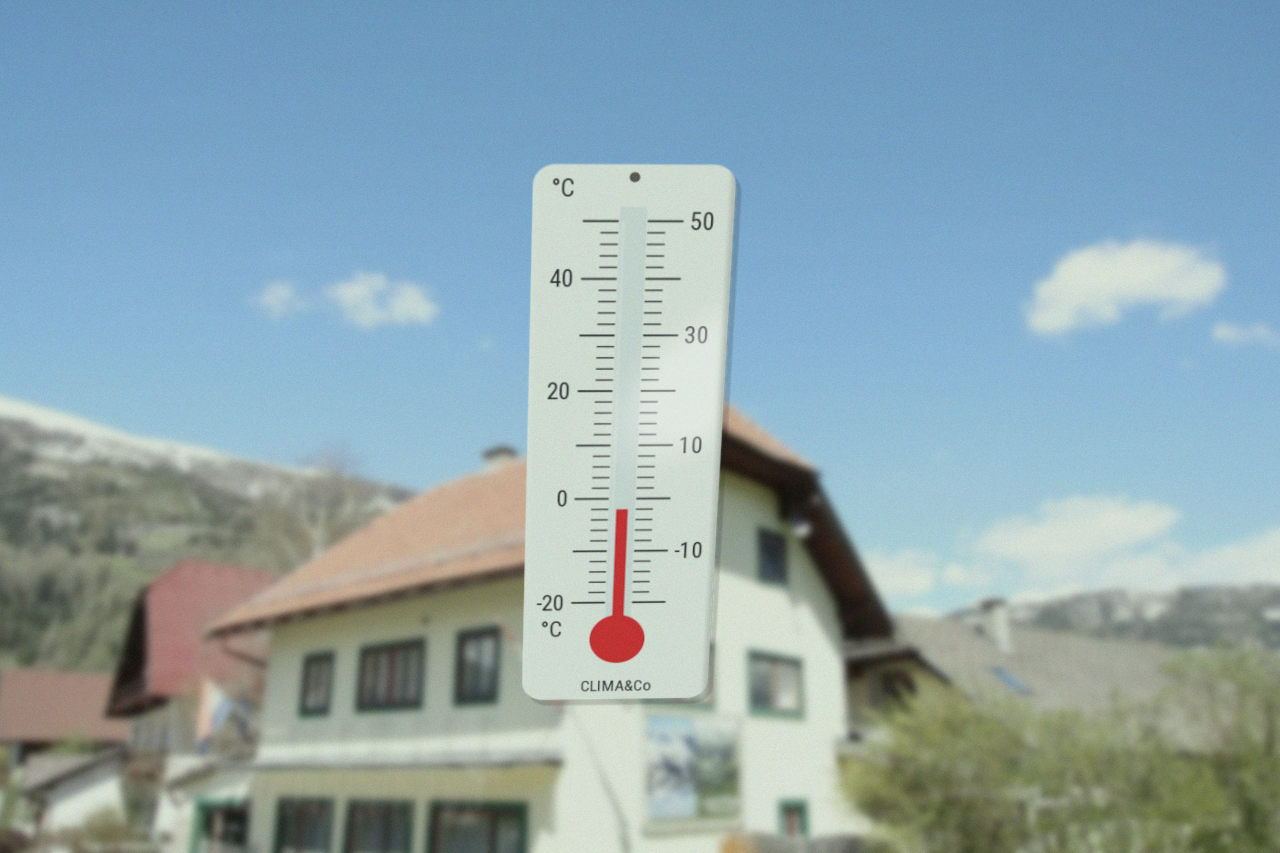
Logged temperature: -2
